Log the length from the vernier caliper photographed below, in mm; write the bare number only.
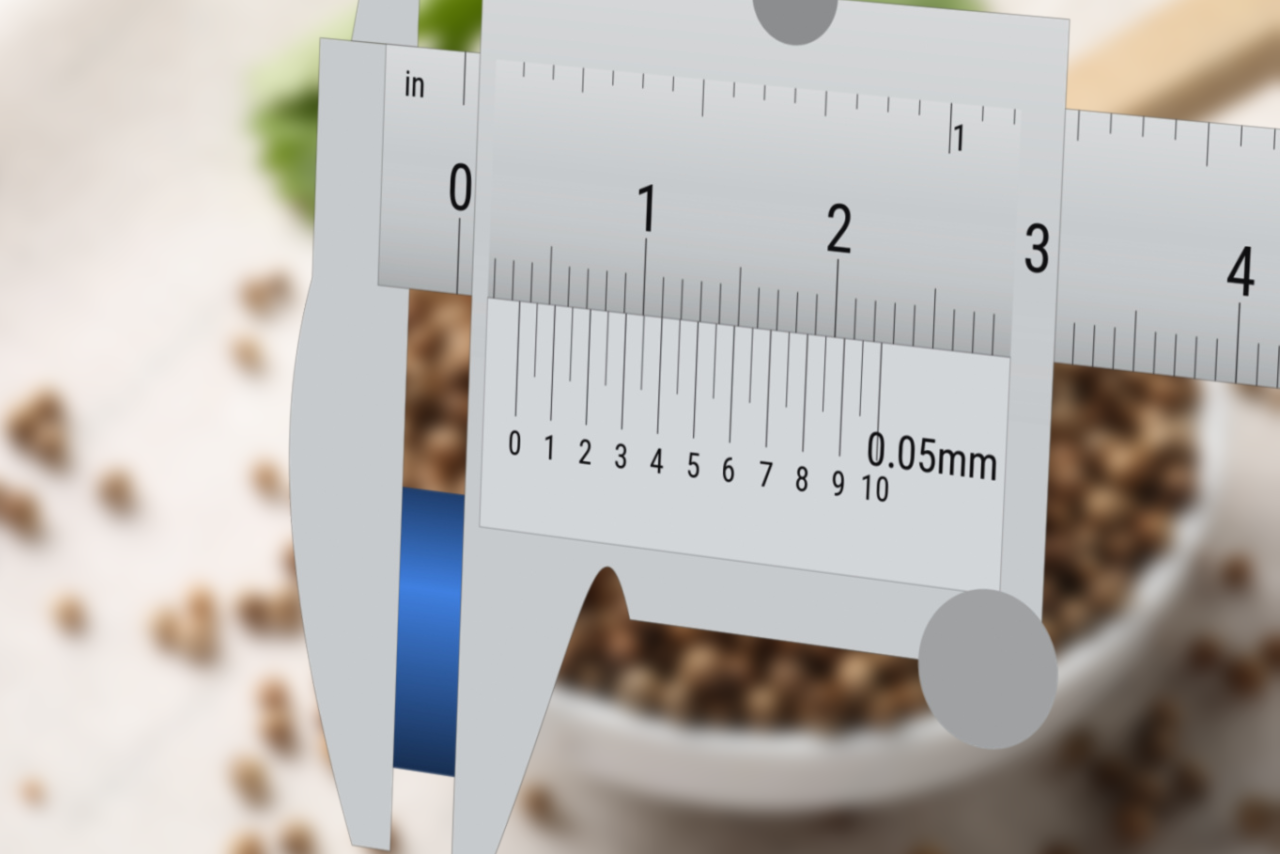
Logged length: 3.4
